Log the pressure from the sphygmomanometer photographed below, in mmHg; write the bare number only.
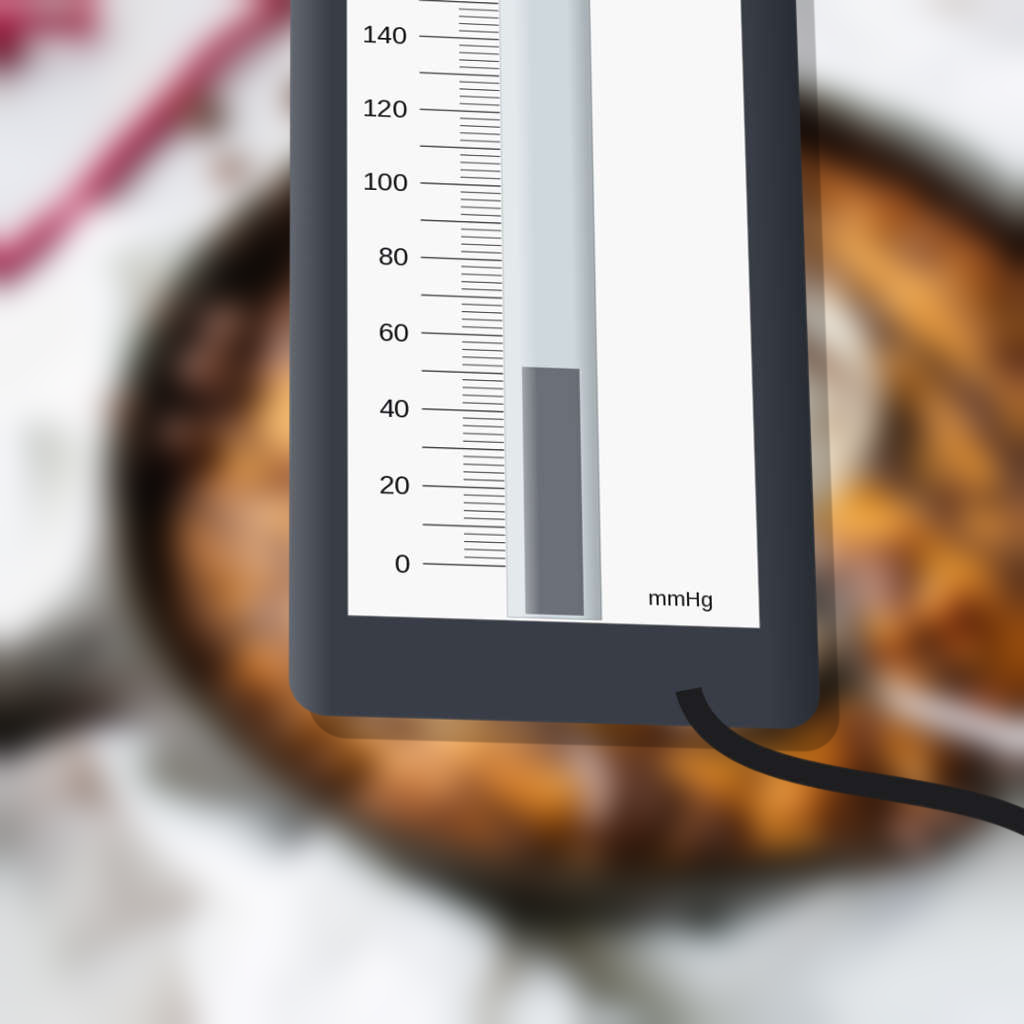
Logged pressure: 52
